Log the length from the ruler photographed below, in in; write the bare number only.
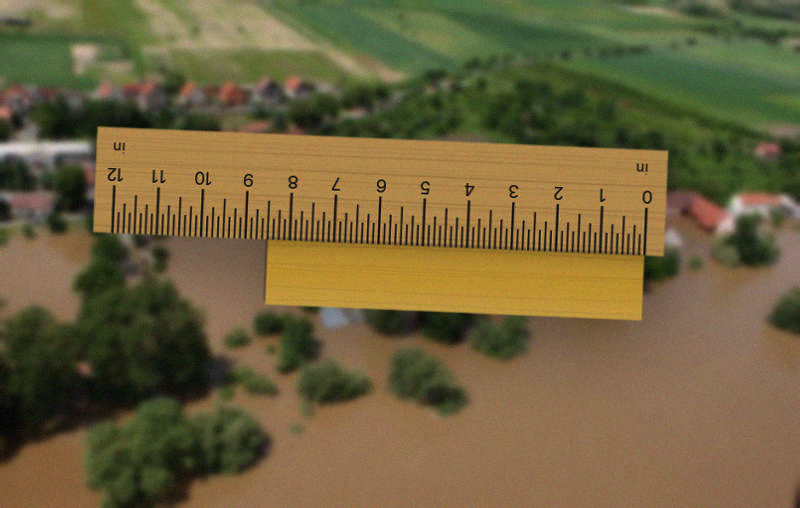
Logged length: 8.5
